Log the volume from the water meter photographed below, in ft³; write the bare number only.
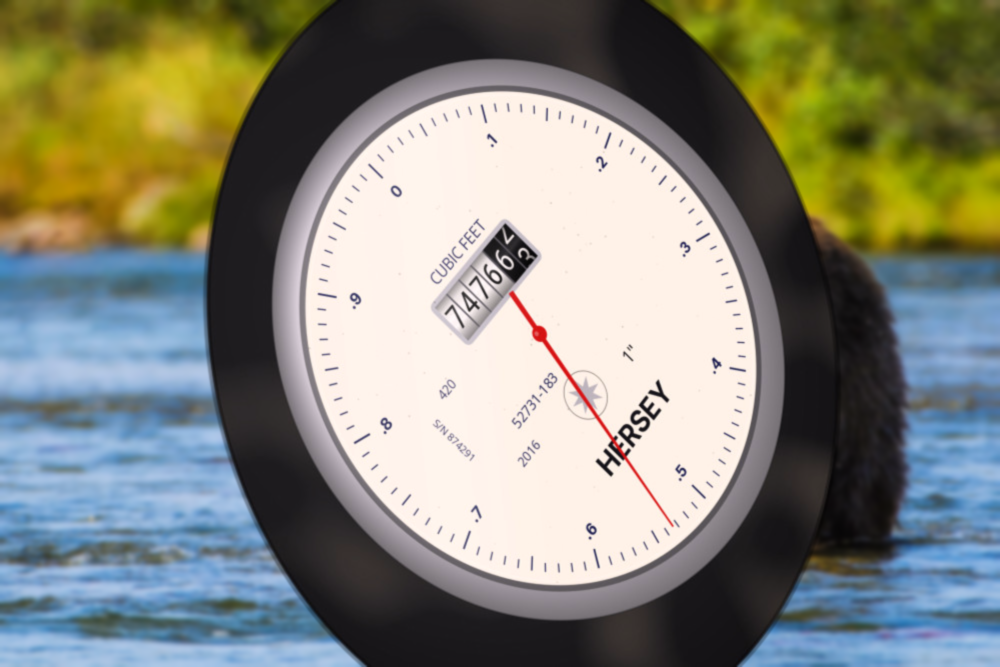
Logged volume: 747662.53
